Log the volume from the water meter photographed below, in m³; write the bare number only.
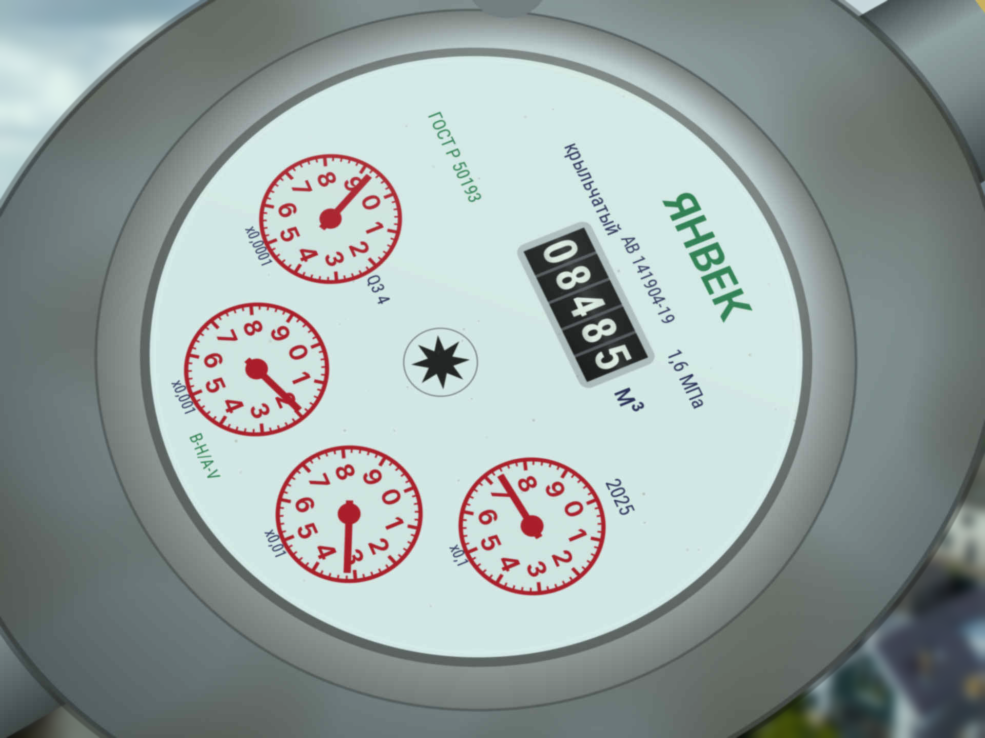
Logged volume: 8485.7319
